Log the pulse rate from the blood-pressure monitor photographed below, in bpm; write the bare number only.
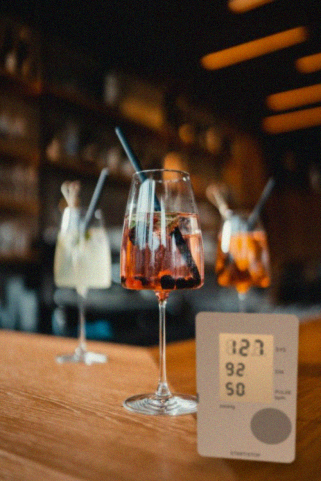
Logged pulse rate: 50
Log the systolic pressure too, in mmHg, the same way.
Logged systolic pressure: 127
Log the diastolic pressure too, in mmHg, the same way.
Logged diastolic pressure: 92
